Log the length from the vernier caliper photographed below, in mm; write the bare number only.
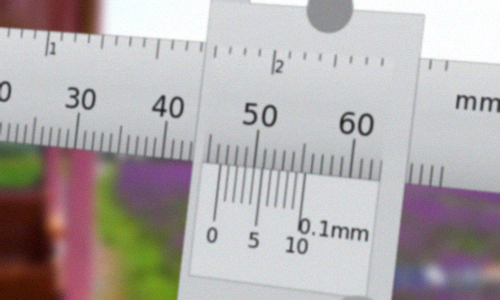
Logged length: 46.4
